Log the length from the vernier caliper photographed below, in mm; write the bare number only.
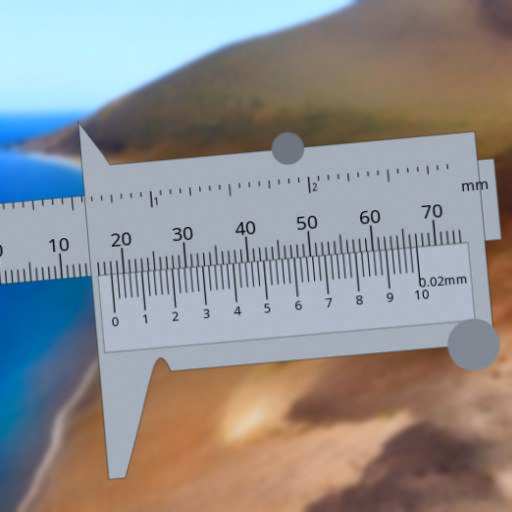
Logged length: 18.0
